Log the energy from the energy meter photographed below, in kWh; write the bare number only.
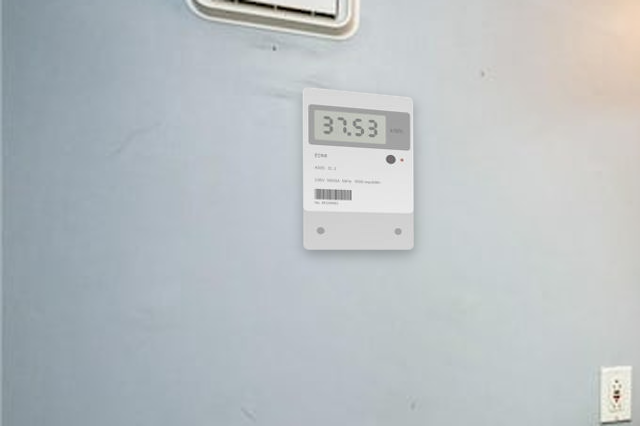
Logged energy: 37.53
